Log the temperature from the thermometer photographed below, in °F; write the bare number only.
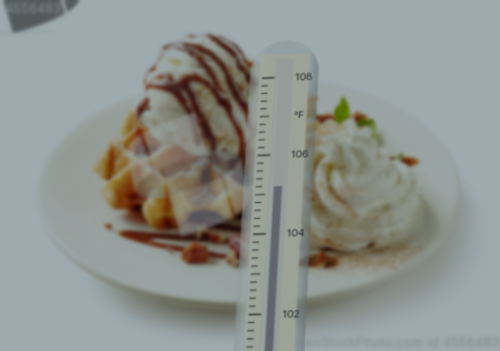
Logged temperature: 105.2
